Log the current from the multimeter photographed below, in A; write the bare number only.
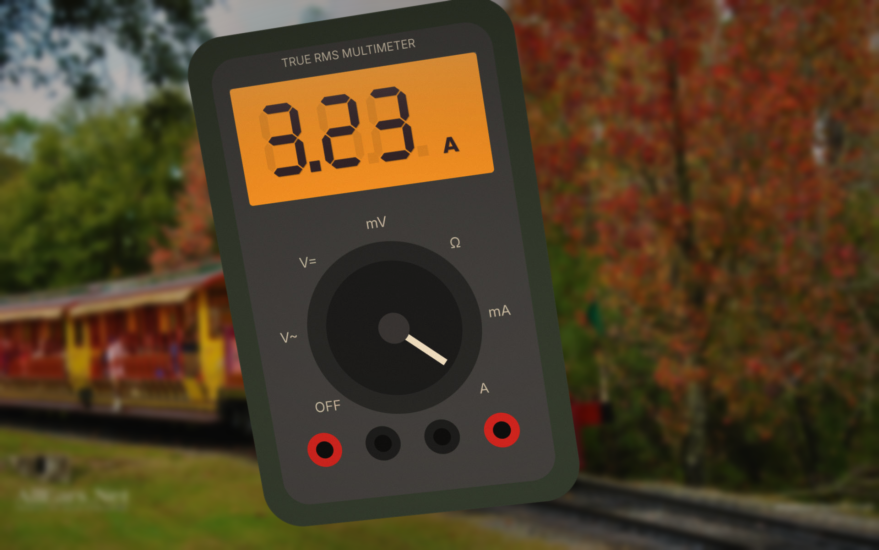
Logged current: 3.23
